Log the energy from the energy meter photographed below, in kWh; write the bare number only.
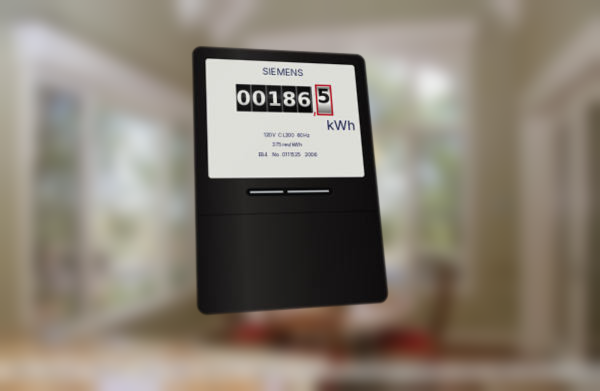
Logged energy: 186.5
